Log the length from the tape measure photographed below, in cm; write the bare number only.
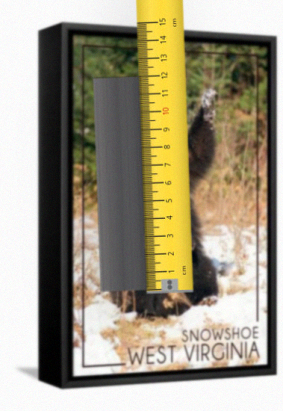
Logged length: 12
